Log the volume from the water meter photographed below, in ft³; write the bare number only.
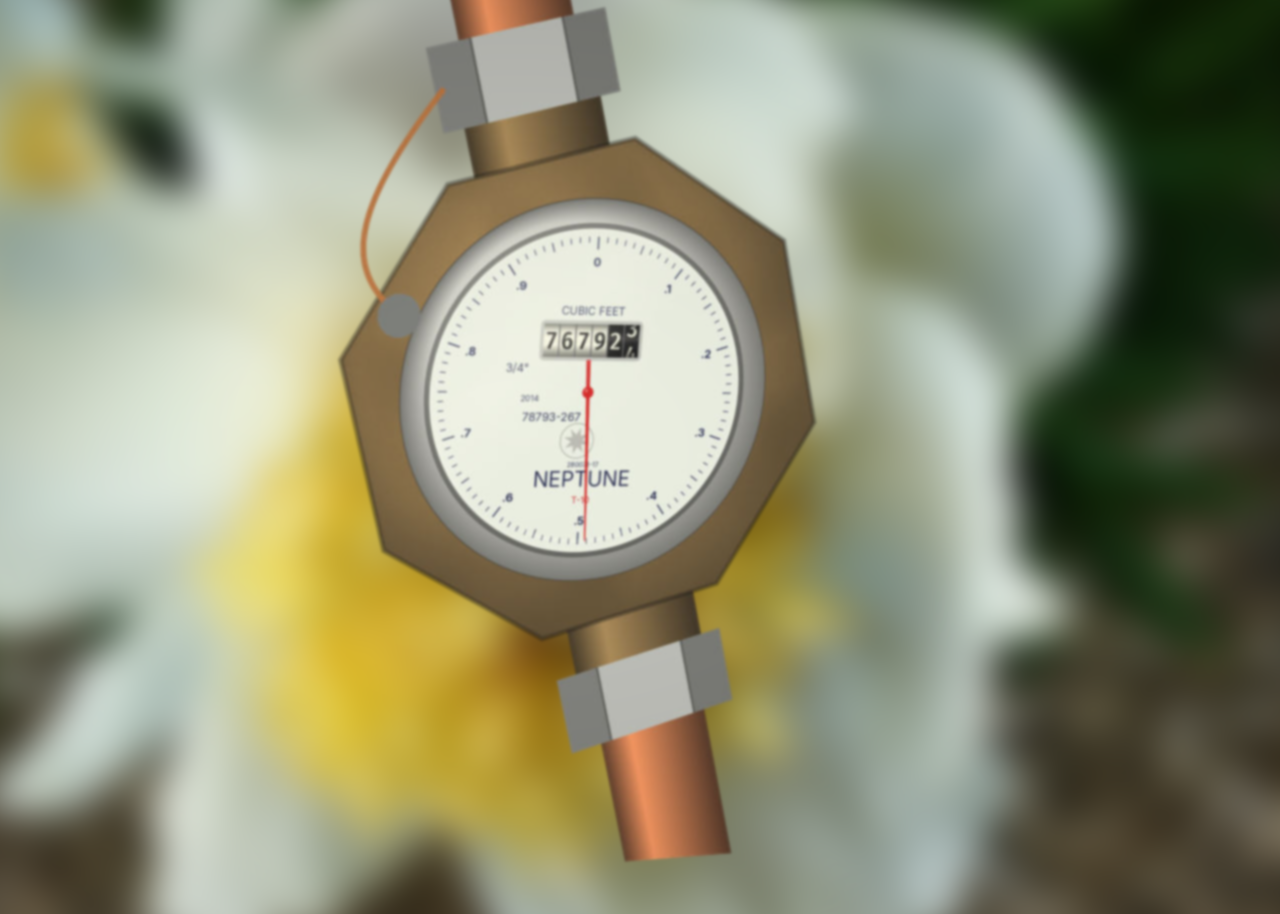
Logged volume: 767923.49
